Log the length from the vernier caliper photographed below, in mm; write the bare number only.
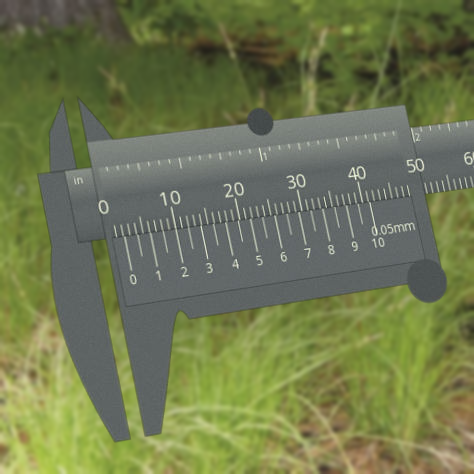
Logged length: 2.2
